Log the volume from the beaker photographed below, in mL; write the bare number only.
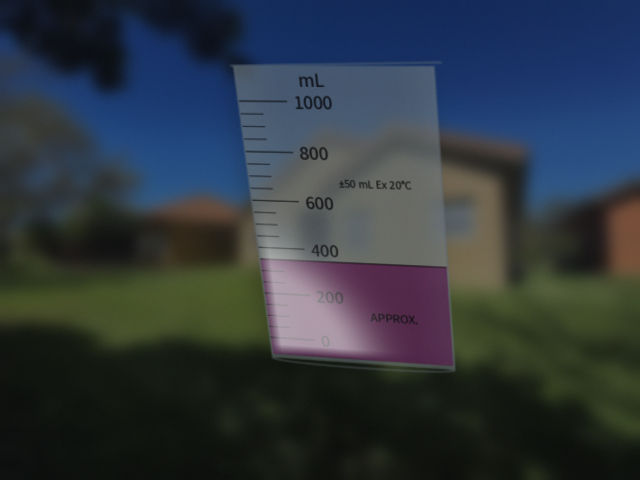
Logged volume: 350
